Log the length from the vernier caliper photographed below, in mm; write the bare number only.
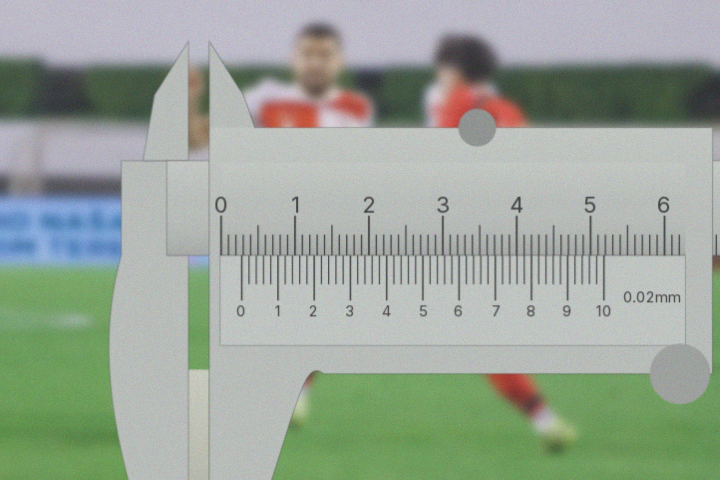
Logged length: 2.8
